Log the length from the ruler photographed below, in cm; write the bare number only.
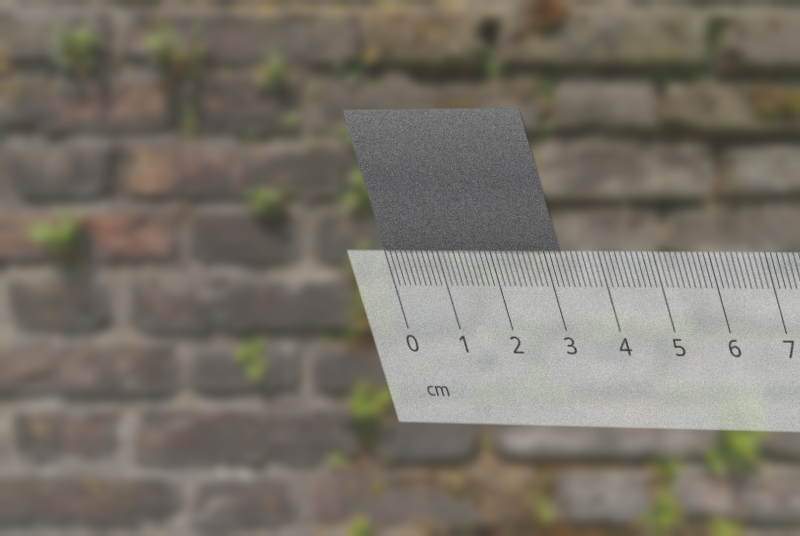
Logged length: 3.3
